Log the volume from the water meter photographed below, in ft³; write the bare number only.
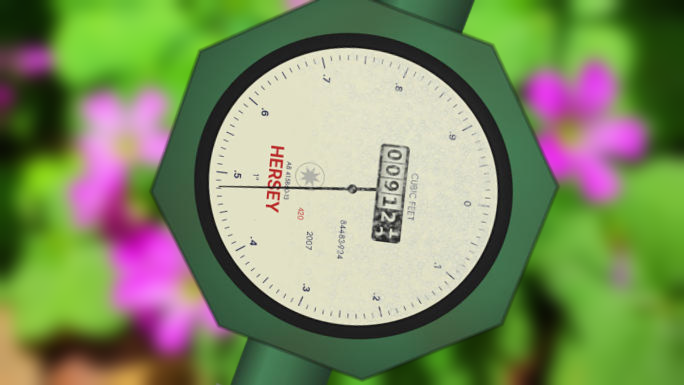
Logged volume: 9121.48
